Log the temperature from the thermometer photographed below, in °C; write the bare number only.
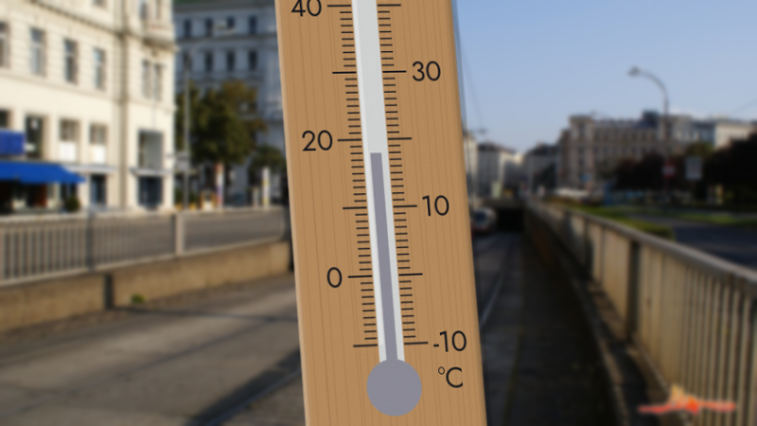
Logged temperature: 18
